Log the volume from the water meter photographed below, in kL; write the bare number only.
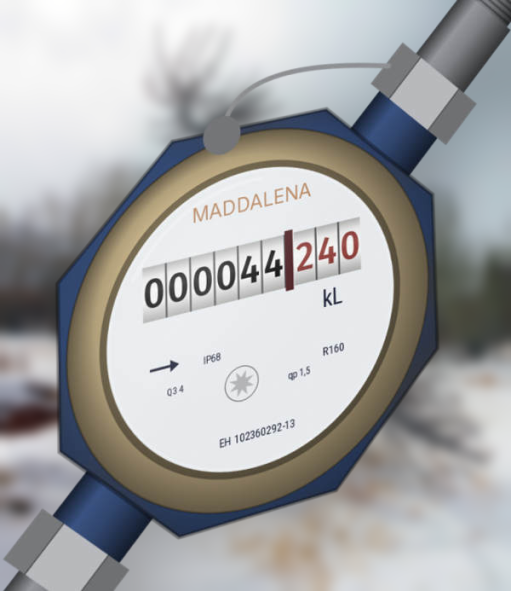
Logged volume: 44.240
